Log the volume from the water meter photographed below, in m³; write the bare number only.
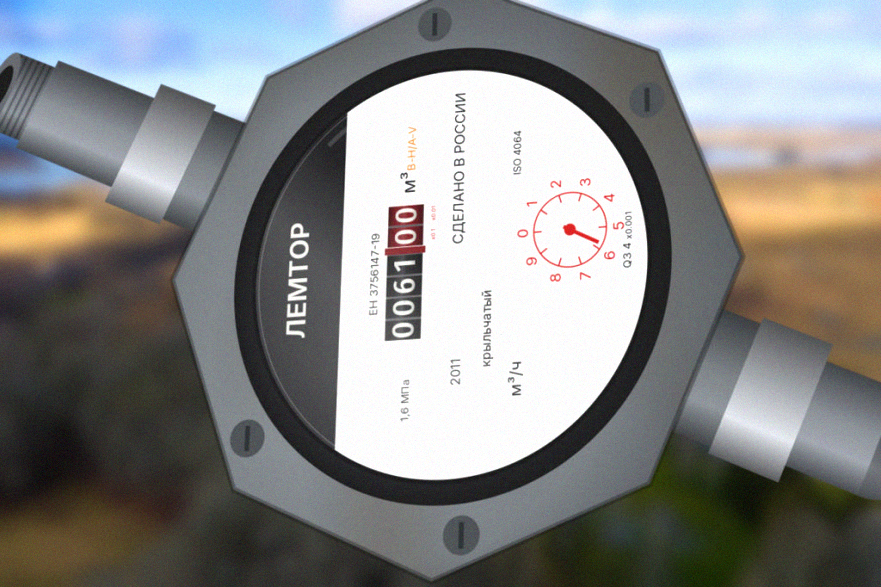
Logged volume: 61.005
